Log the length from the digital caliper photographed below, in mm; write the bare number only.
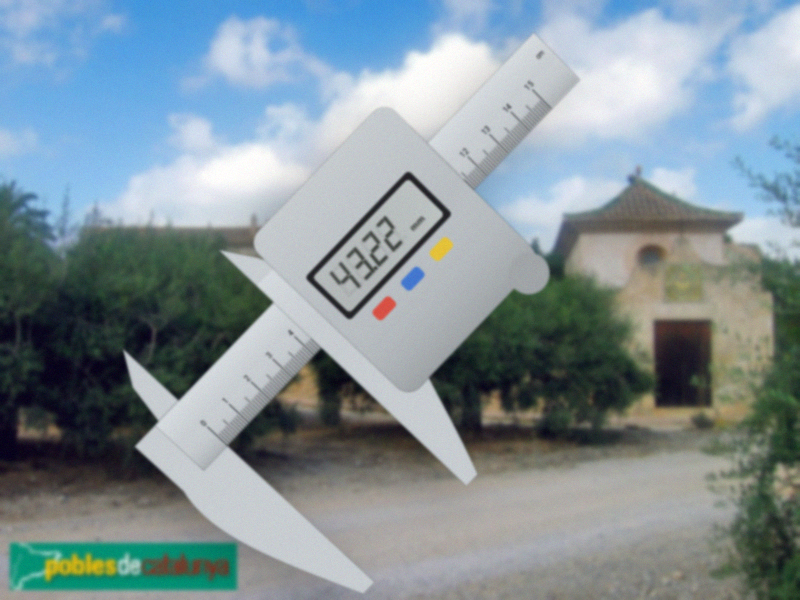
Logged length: 43.22
